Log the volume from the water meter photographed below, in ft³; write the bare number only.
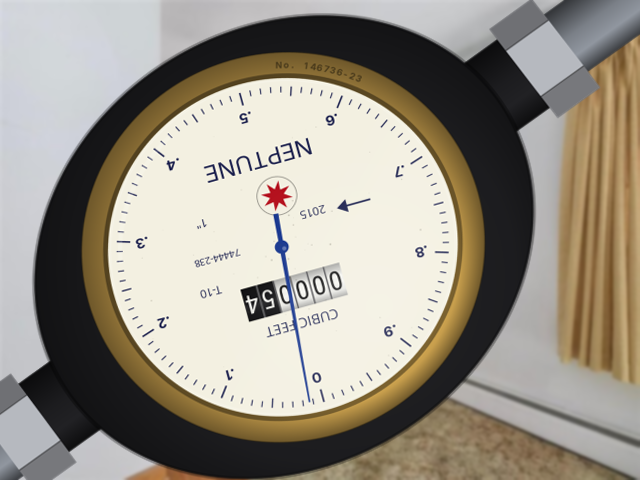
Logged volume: 54.01
